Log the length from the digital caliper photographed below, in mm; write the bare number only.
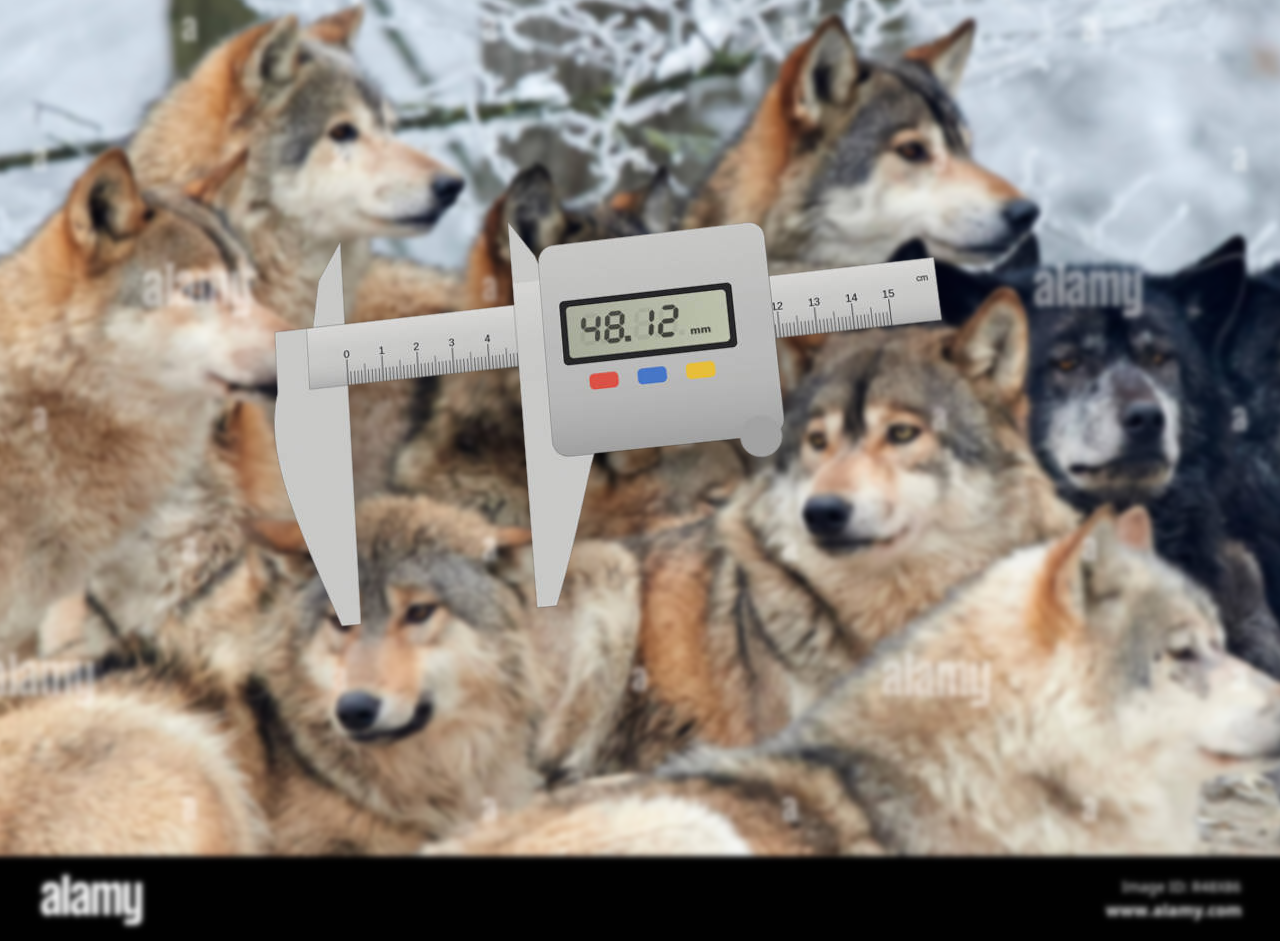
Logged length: 48.12
